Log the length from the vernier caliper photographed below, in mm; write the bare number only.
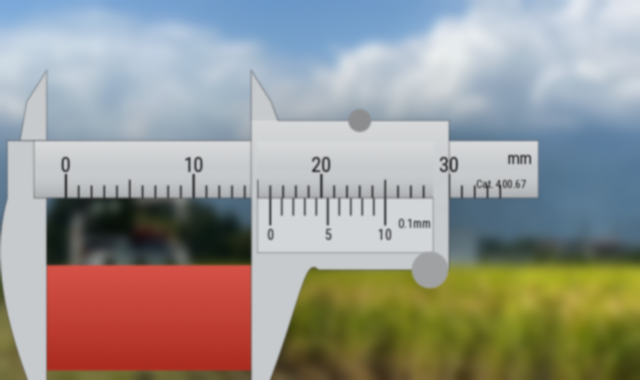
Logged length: 16.0
